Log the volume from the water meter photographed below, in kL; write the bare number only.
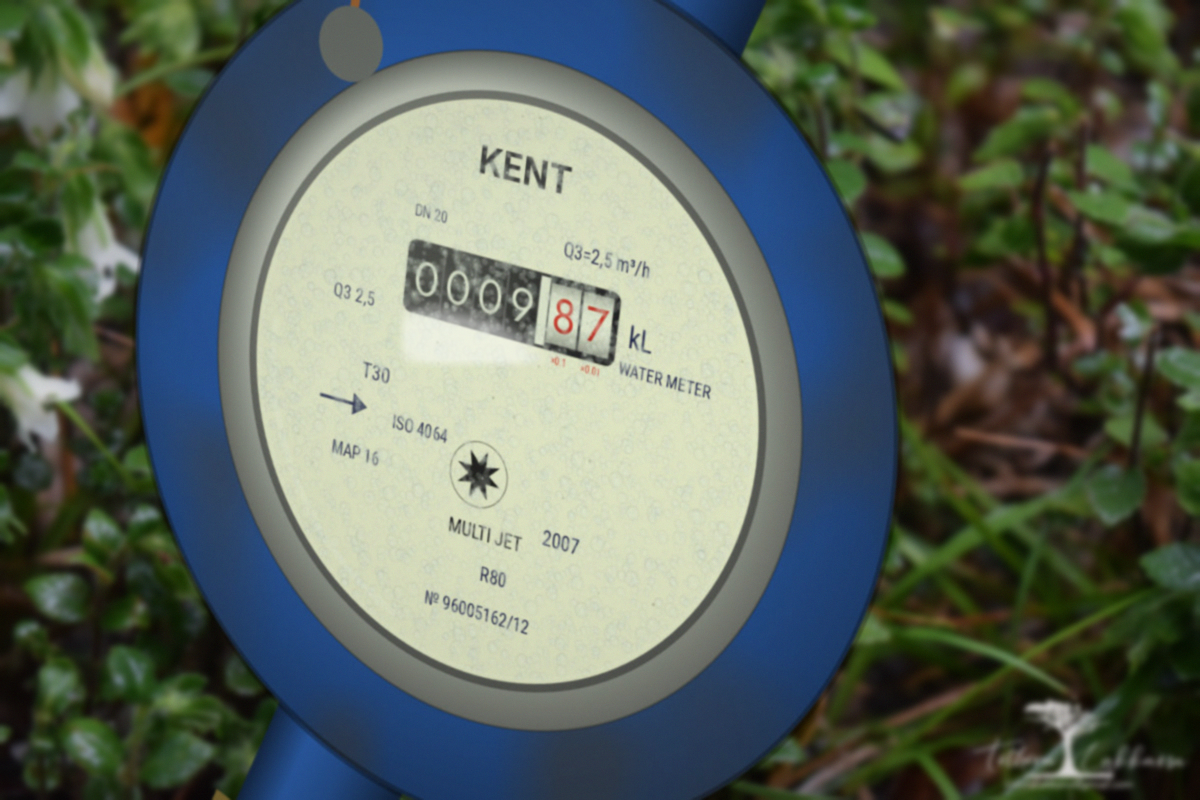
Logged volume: 9.87
